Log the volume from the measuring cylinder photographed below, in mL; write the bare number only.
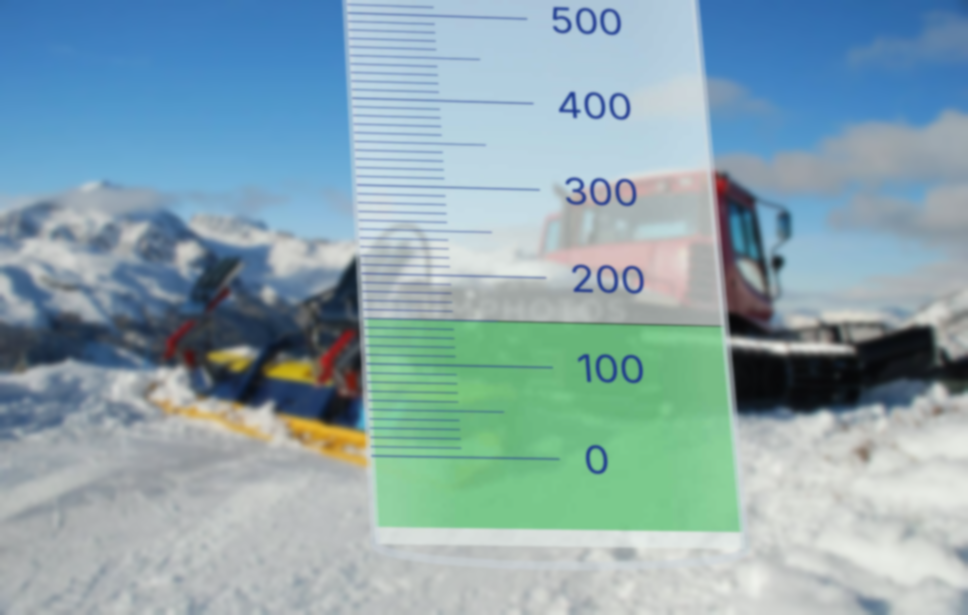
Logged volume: 150
